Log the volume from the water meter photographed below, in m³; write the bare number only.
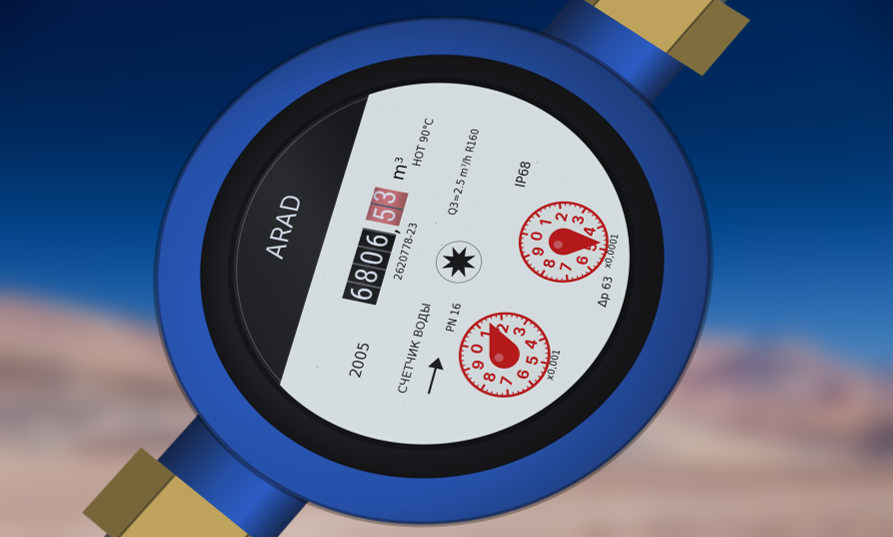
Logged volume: 6806.5314
